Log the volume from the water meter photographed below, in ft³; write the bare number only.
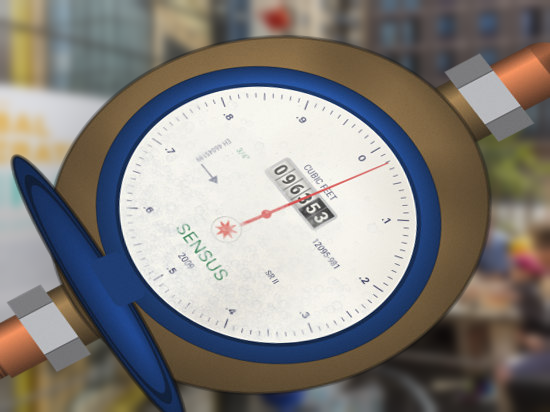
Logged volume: 96353.02
